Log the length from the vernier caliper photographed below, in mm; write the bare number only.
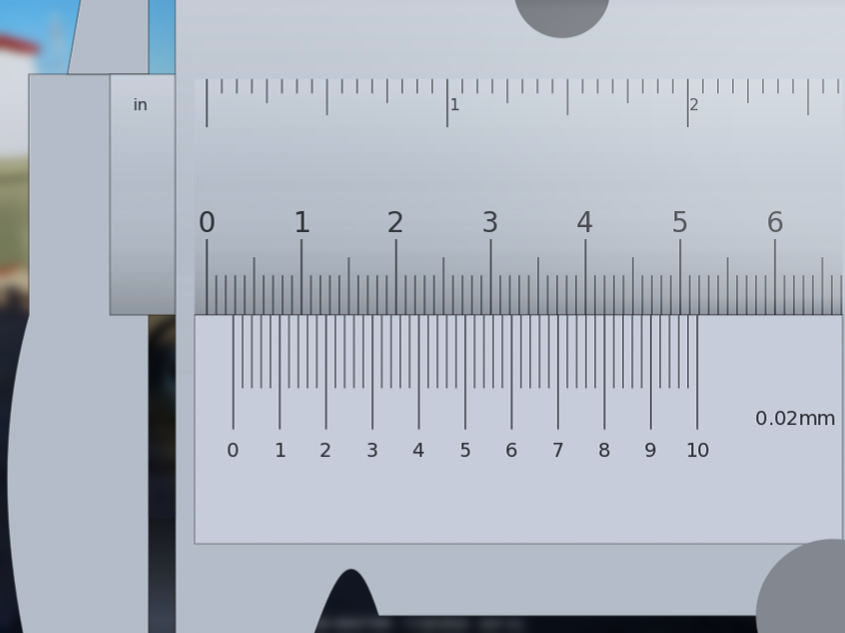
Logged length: 2.8
